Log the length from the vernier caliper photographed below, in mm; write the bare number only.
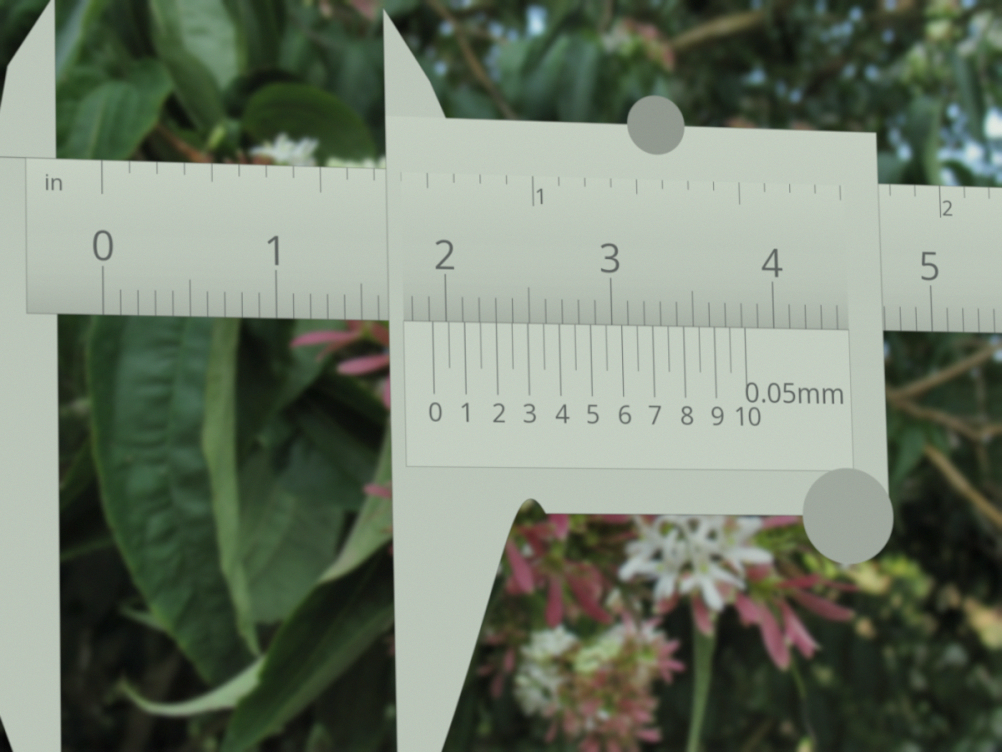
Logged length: 19.2
